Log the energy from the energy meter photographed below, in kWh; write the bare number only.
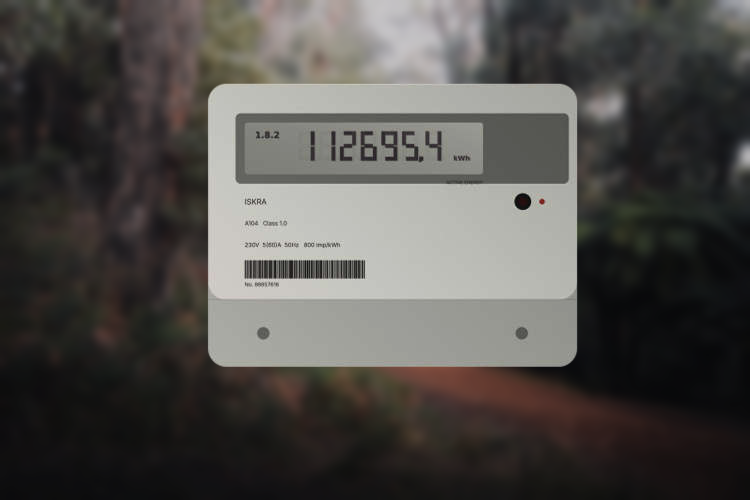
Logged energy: 112695.4
